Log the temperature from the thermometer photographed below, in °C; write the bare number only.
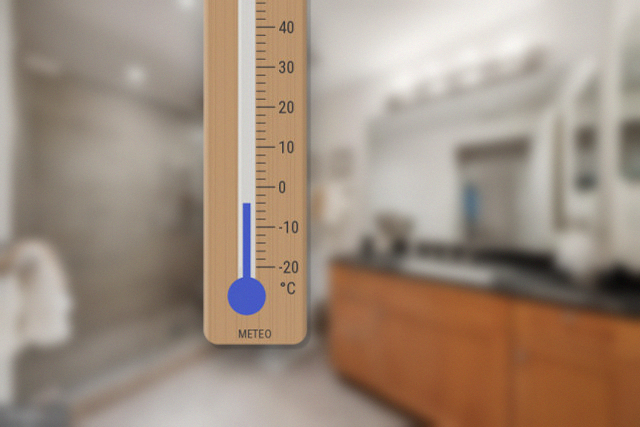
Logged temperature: -4
